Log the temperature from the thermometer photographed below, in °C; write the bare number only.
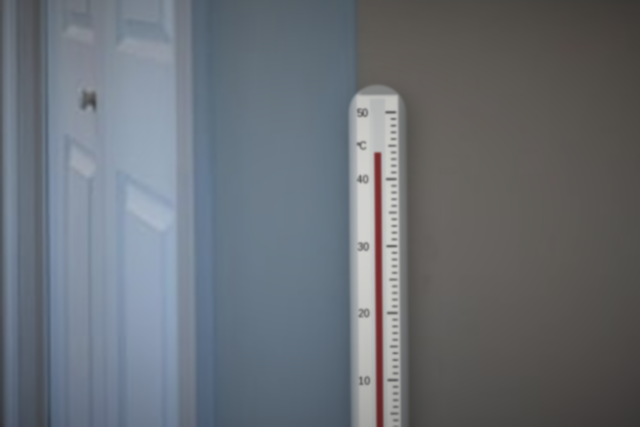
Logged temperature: 44
